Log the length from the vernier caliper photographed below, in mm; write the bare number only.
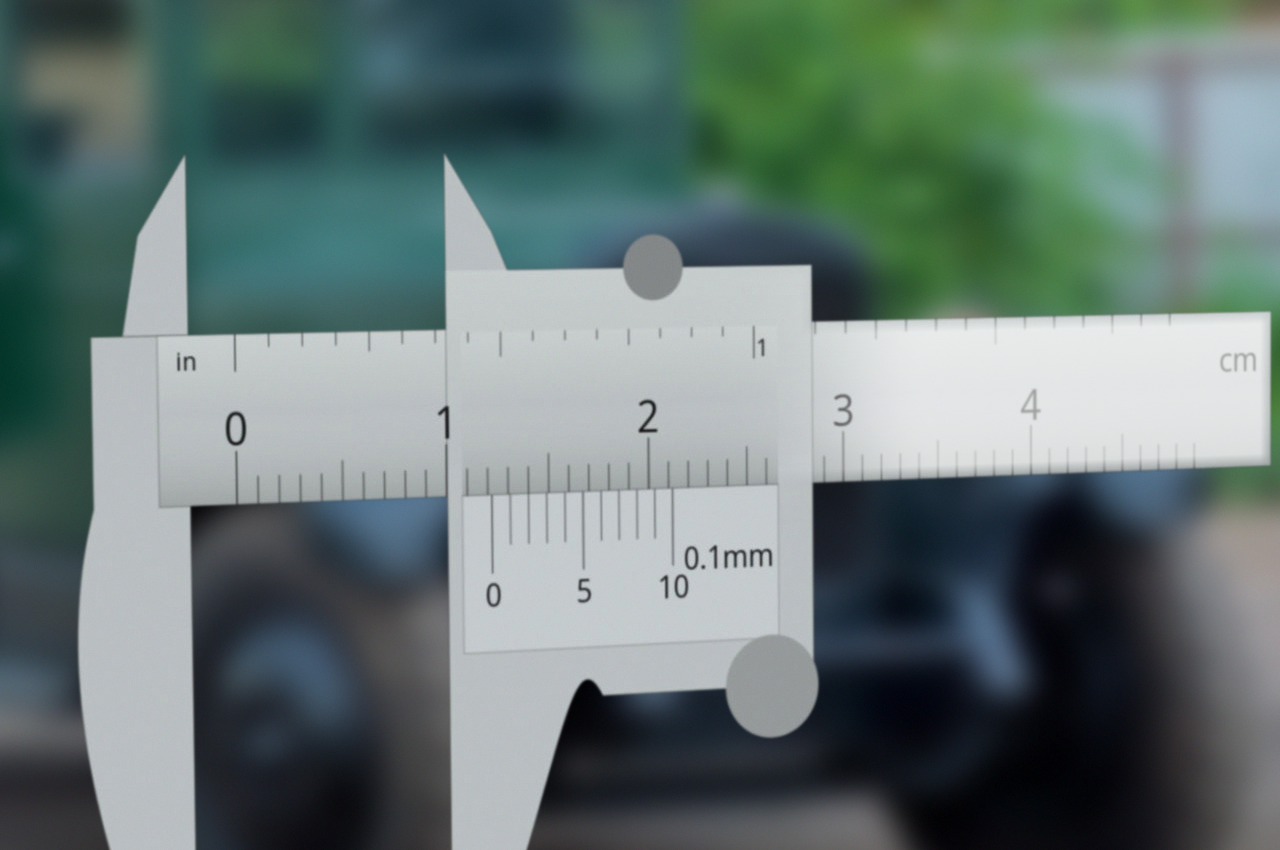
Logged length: 12.2
